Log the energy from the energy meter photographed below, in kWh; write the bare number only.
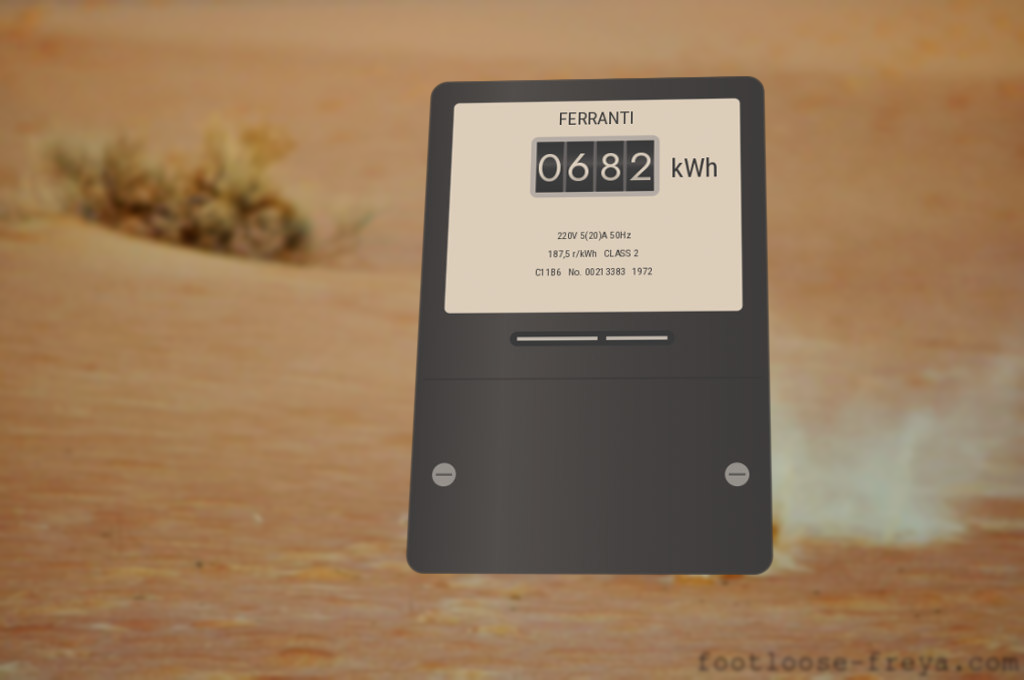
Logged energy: 682
